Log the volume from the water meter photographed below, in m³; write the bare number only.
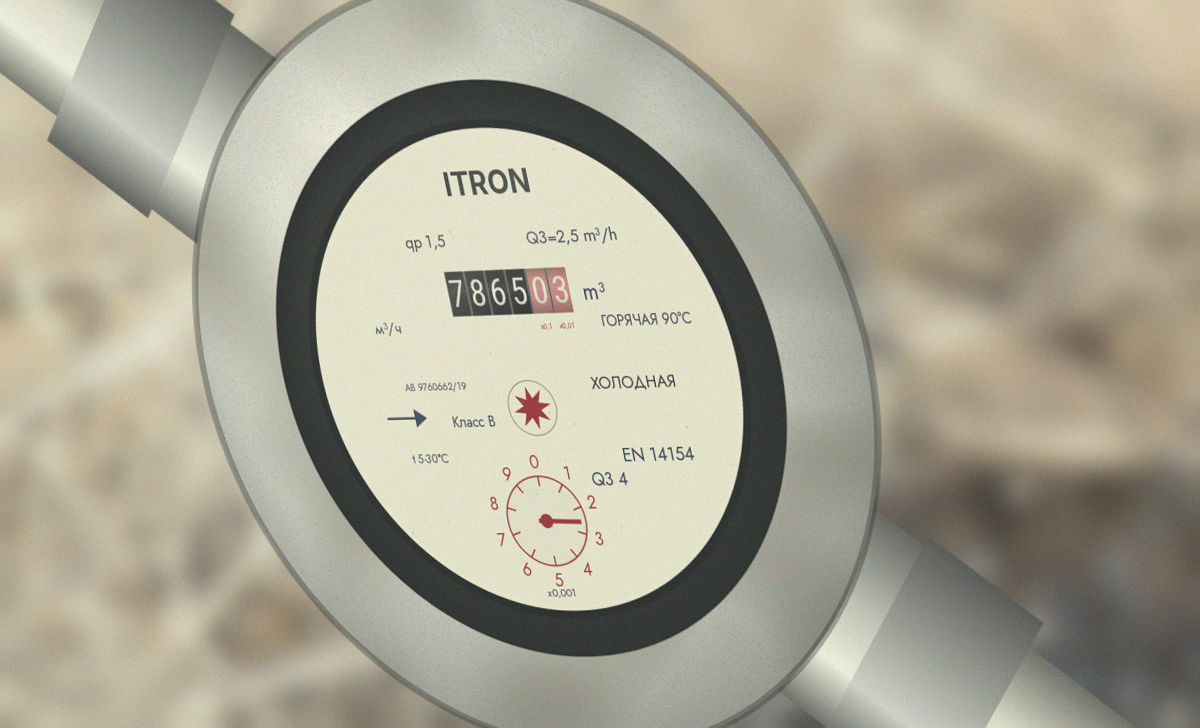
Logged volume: 7865.032
